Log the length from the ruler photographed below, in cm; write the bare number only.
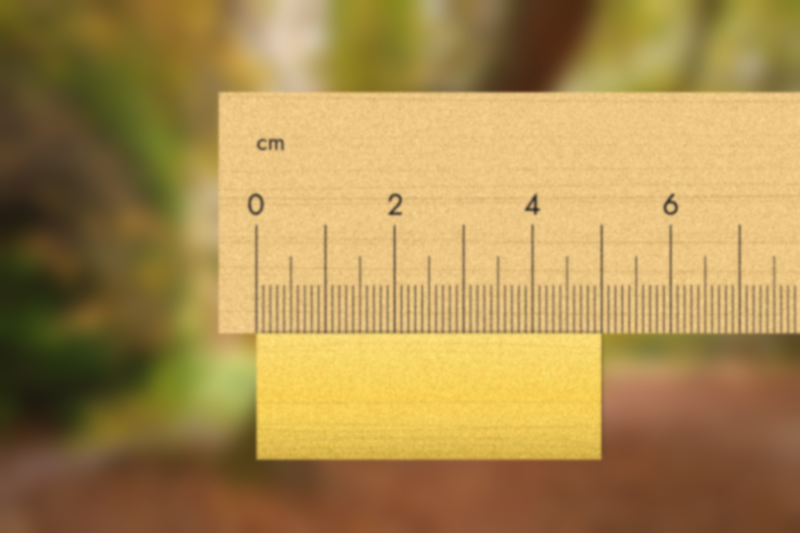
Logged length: 5
